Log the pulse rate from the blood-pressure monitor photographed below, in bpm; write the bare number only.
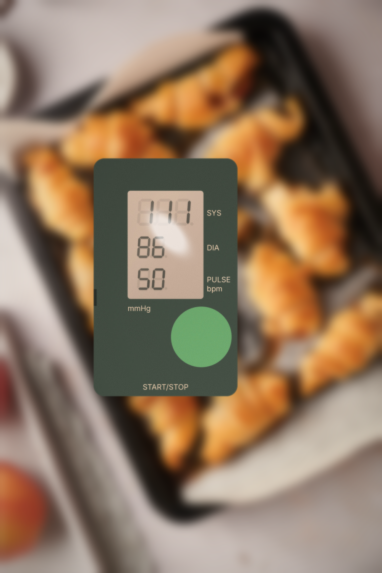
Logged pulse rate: 50
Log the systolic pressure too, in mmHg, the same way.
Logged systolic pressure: 111
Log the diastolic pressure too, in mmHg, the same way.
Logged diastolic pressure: 86
